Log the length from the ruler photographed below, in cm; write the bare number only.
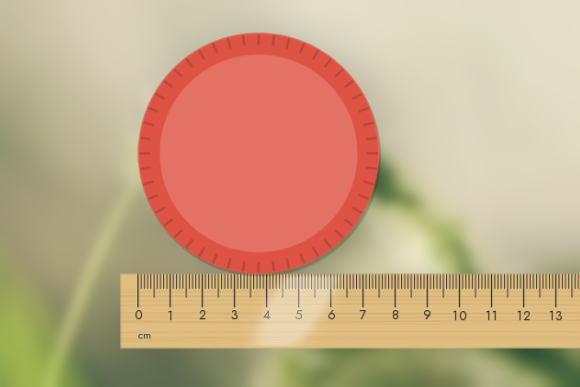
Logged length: 7.5
